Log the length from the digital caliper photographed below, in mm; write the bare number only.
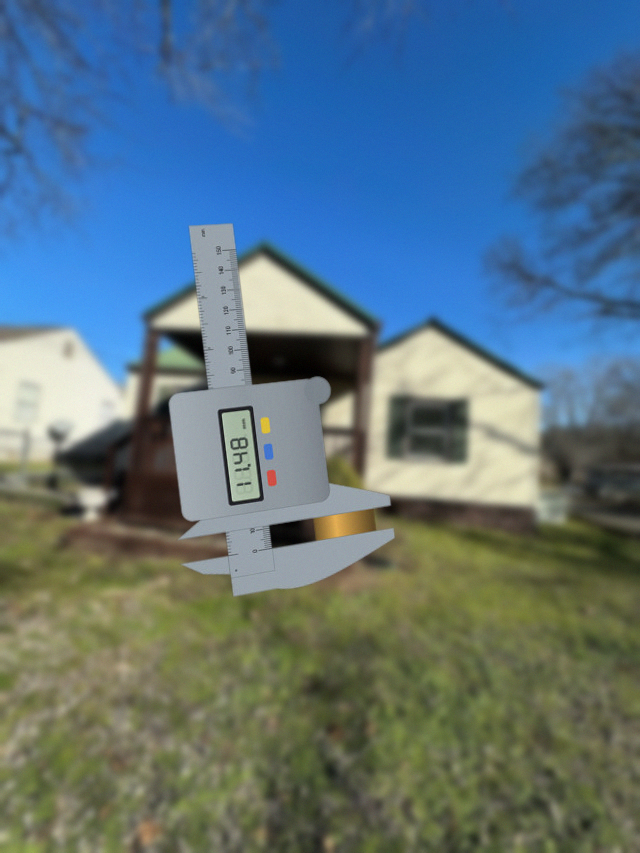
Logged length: 11.48
